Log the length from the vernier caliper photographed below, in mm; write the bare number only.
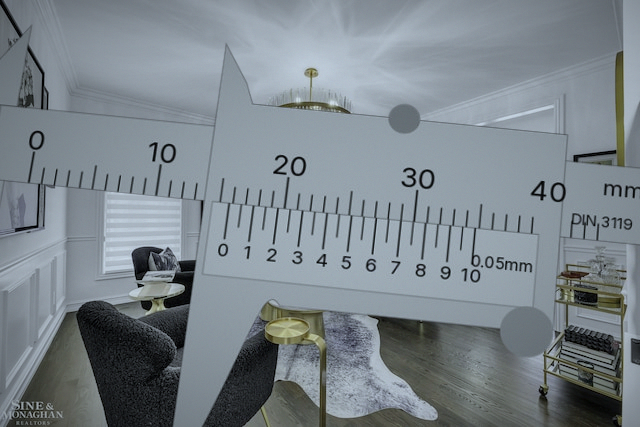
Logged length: 15.7
